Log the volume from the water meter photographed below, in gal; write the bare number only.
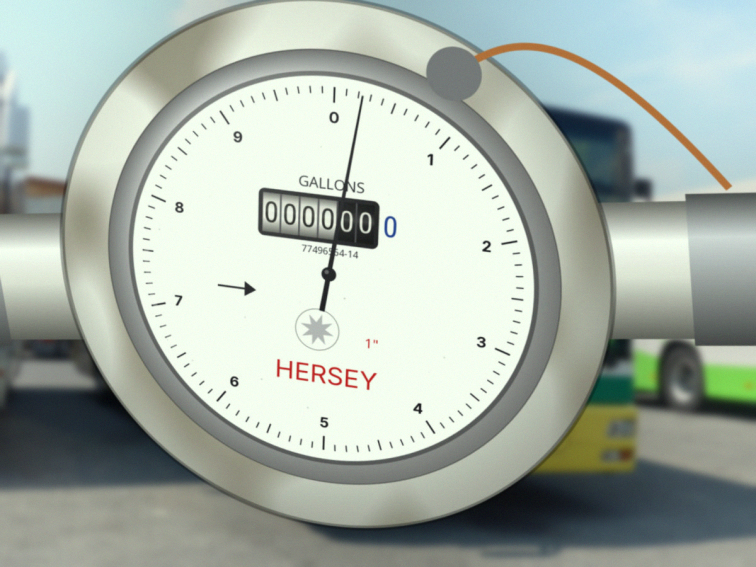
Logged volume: 0.2
